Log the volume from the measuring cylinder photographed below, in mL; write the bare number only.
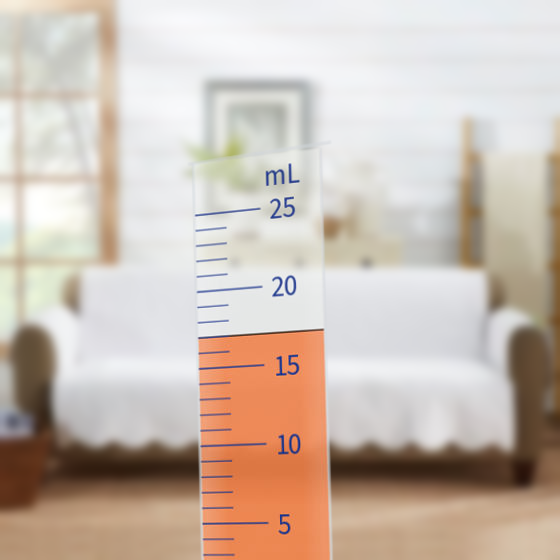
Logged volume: 17
